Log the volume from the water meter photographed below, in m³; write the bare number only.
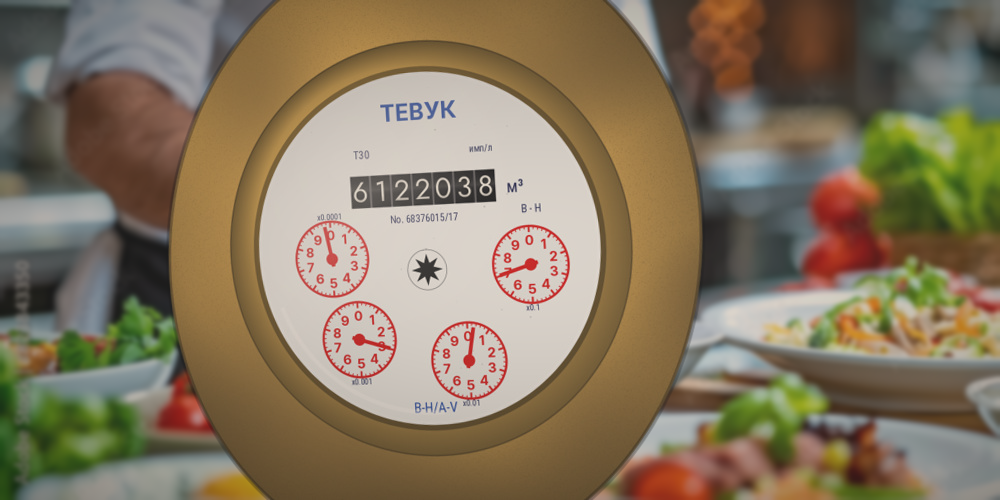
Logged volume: 6122038.7029
